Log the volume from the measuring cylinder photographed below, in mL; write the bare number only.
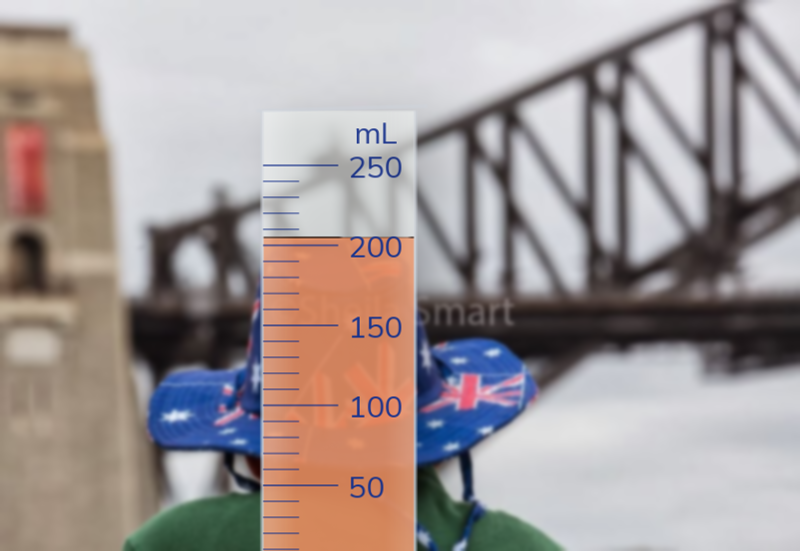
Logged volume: 205
